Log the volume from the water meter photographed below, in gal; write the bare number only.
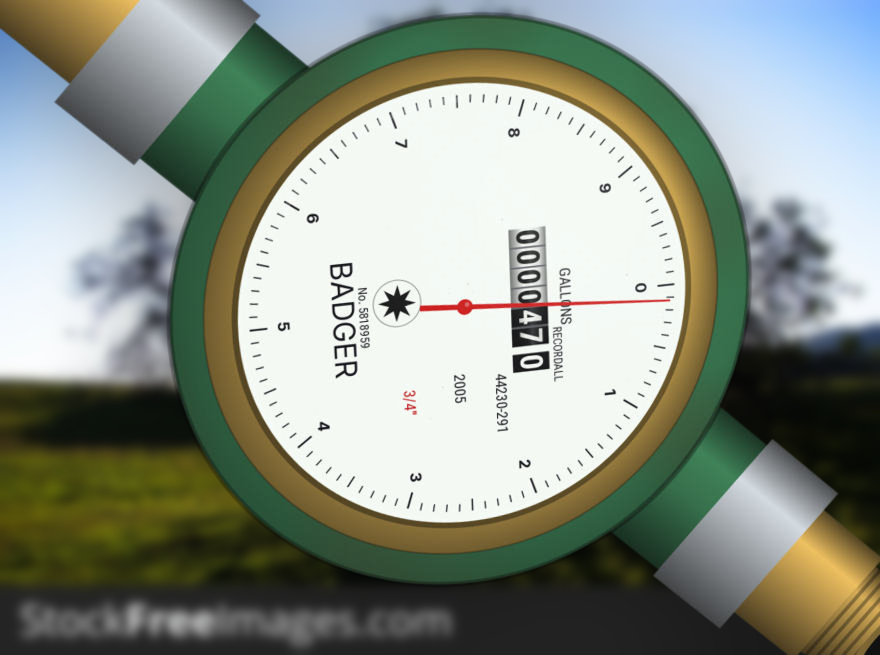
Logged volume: 470.1
